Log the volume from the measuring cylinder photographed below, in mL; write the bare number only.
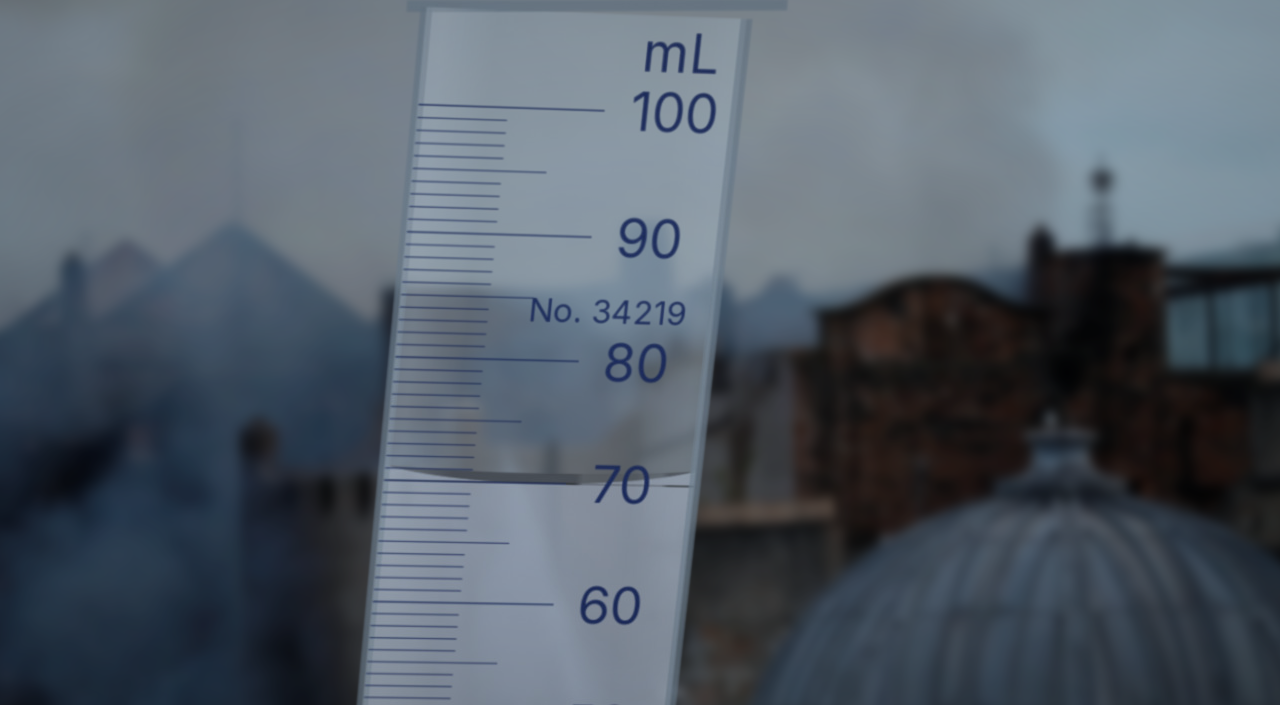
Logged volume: 70
